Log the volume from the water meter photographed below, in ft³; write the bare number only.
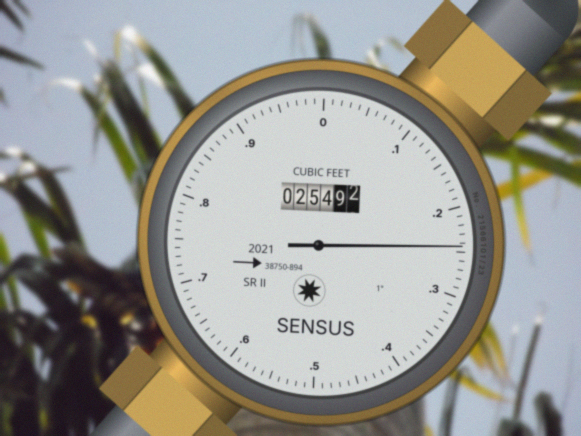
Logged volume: 25492.24
